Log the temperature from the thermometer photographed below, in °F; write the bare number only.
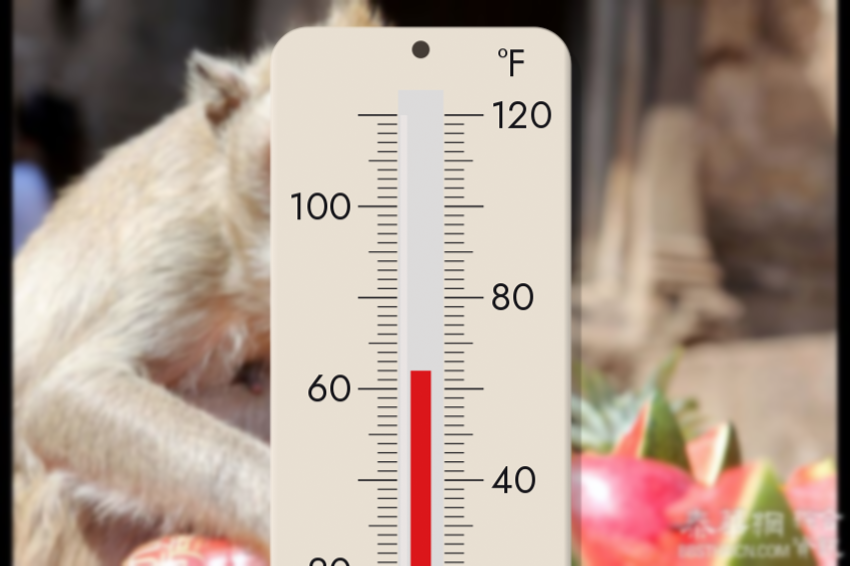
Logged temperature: 64
